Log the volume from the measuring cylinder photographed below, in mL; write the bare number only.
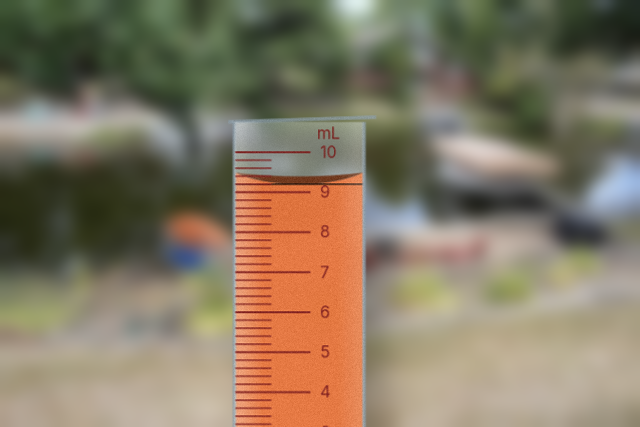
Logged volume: 9.2
